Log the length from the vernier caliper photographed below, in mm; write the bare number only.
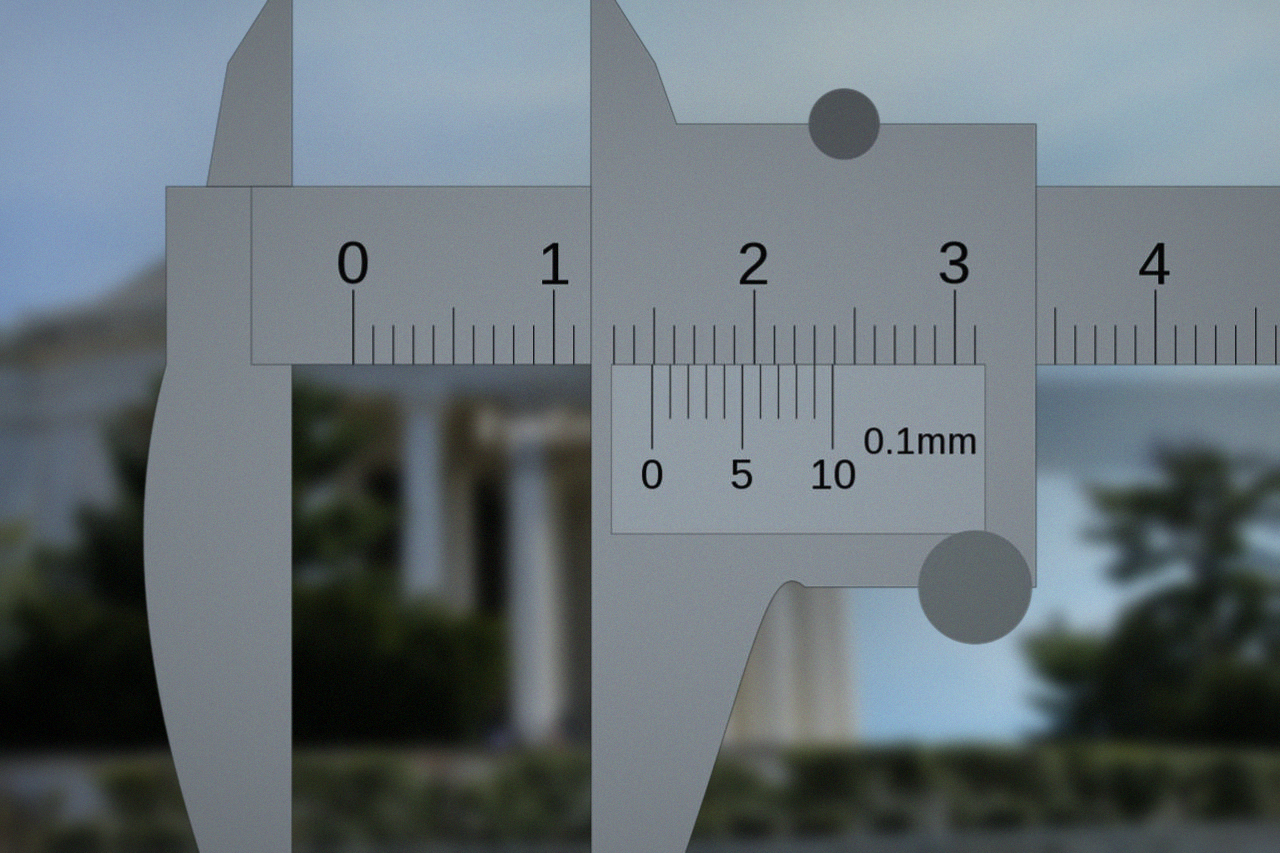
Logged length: 14.9
